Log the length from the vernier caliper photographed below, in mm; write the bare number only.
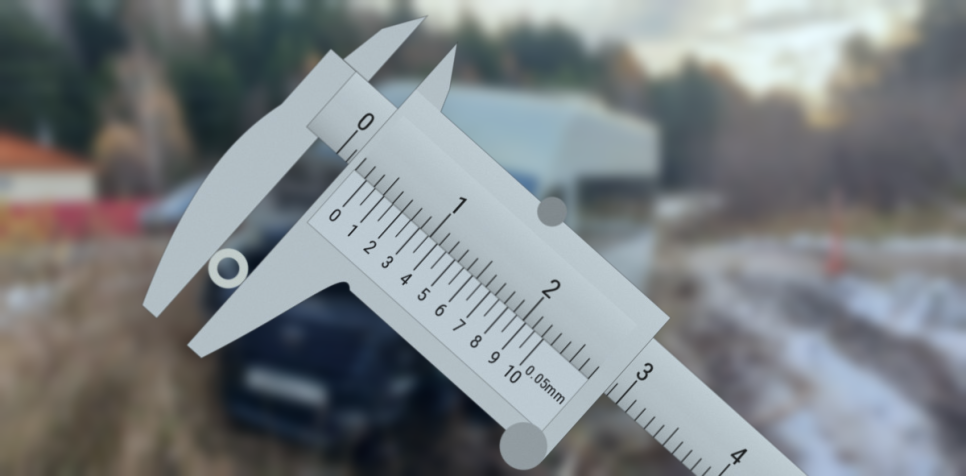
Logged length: 3.2
